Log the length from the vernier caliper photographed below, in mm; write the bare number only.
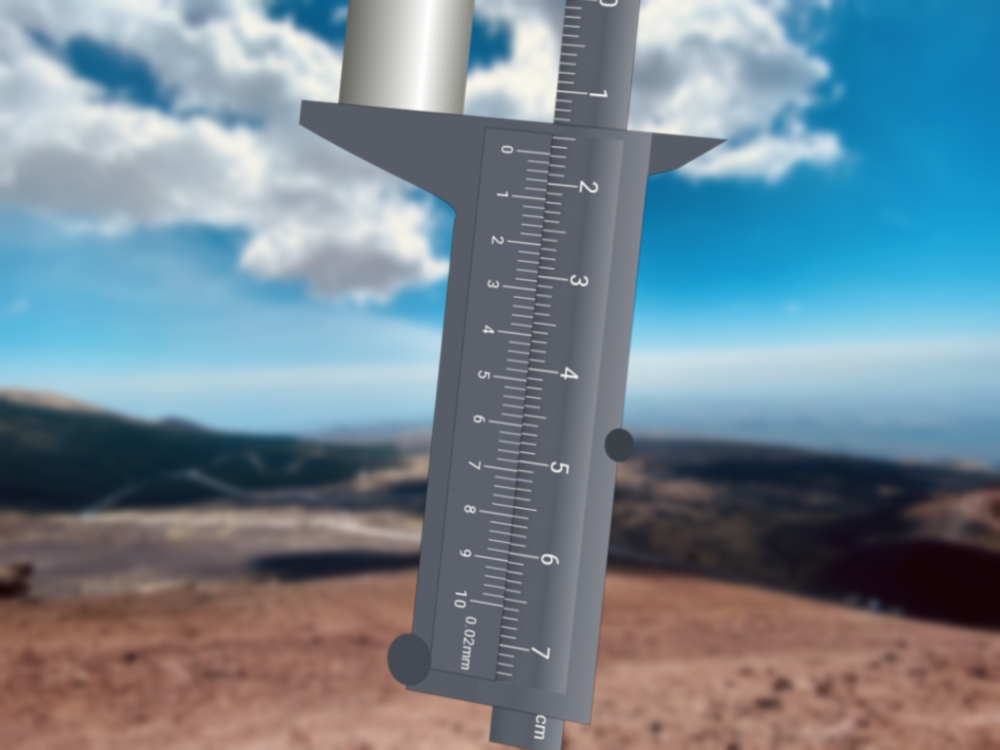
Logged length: 16.8
